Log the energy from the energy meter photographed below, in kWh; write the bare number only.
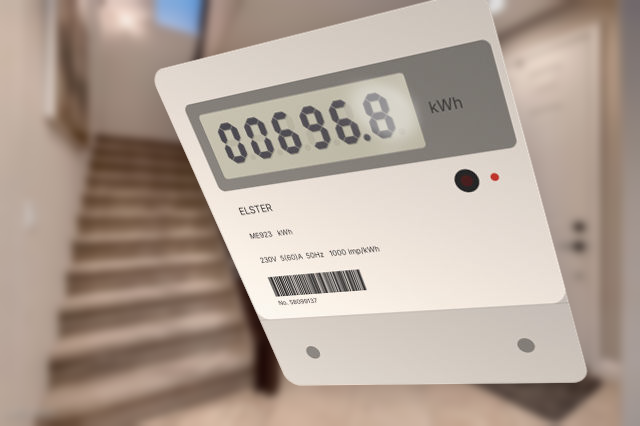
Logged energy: 696.8
